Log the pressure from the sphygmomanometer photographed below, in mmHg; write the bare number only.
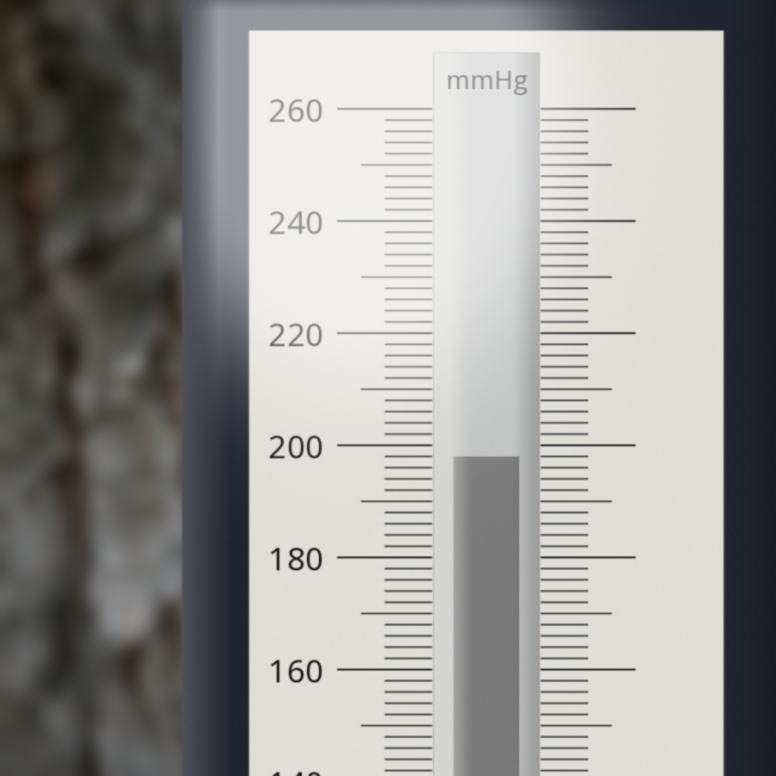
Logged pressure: 198
